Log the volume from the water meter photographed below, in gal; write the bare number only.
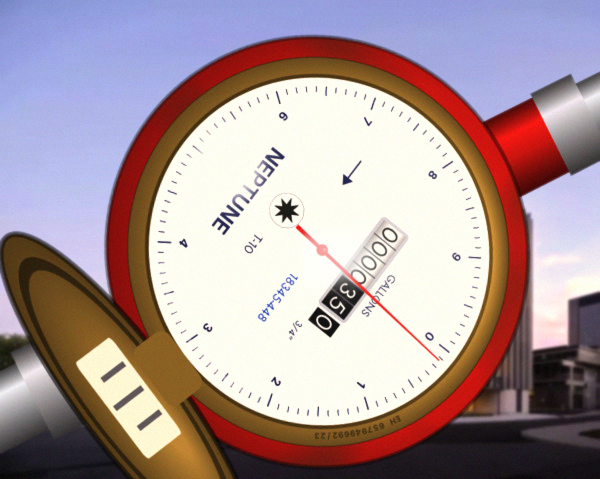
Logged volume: 350.1
